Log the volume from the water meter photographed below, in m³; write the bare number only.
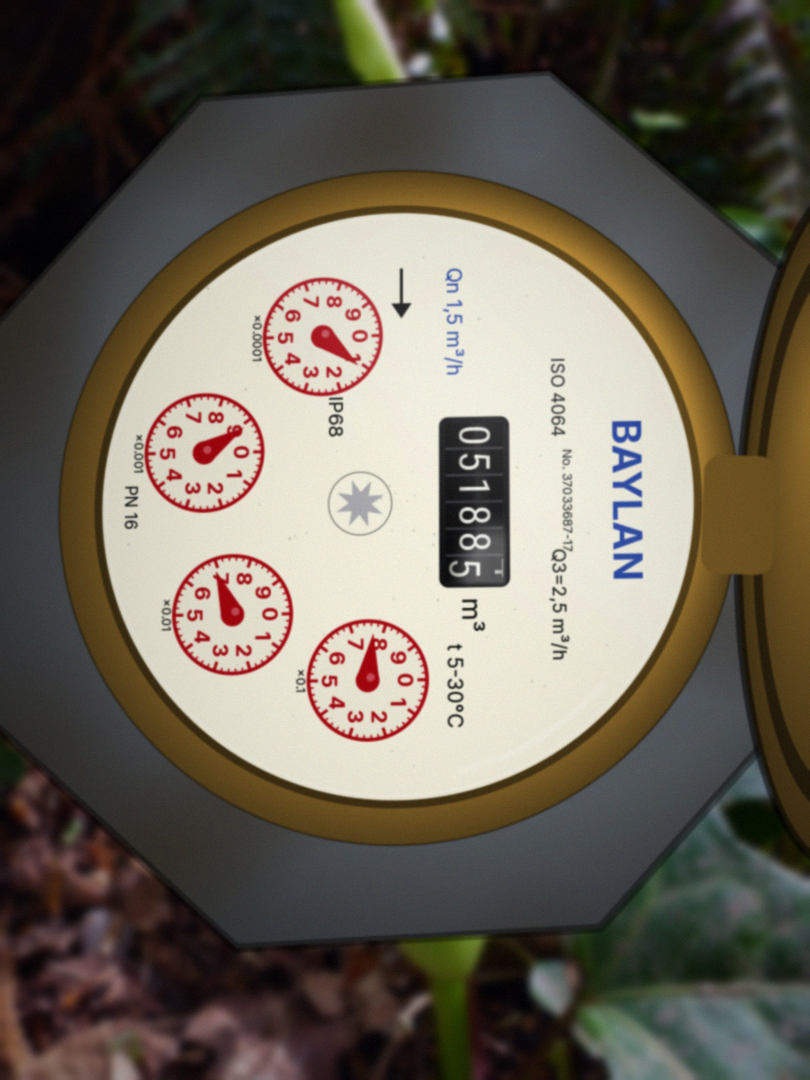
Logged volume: 51884.7691
